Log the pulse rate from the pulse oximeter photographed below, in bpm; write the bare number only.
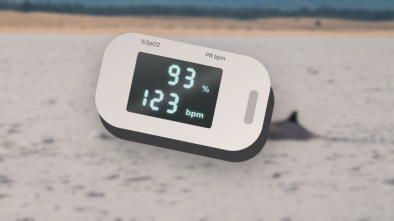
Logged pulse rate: 123
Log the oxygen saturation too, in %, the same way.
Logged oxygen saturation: 93
